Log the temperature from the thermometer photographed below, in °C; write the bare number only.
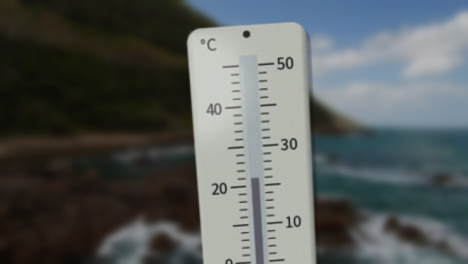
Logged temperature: 22
